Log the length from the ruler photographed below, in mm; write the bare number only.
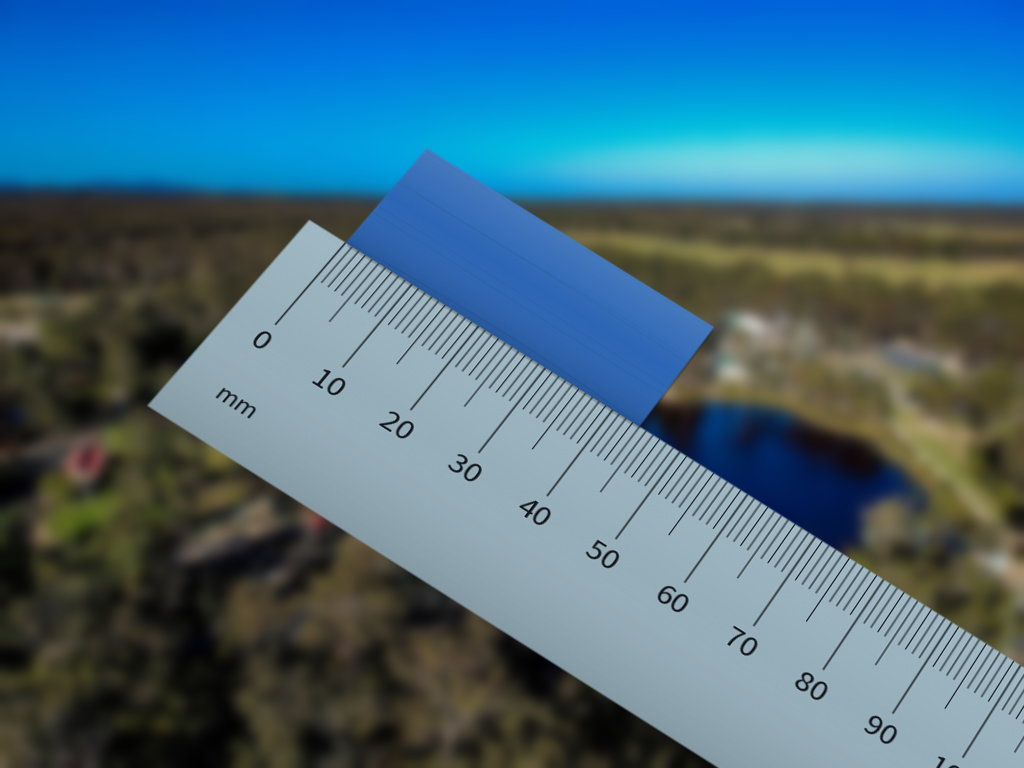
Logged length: 44
